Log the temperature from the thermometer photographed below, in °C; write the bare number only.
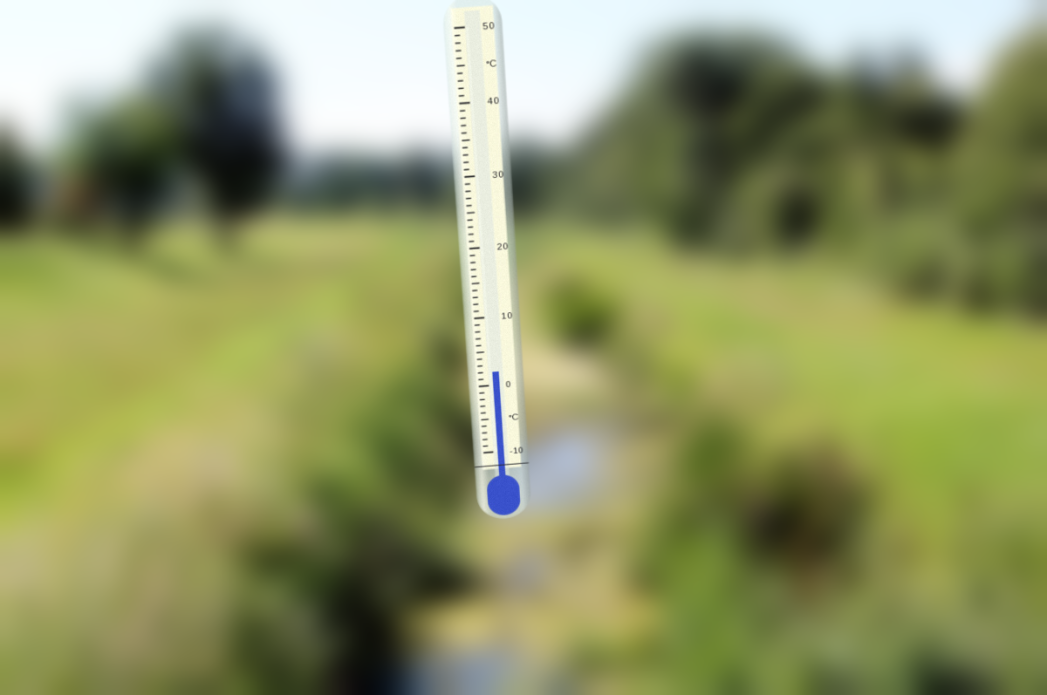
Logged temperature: 2
